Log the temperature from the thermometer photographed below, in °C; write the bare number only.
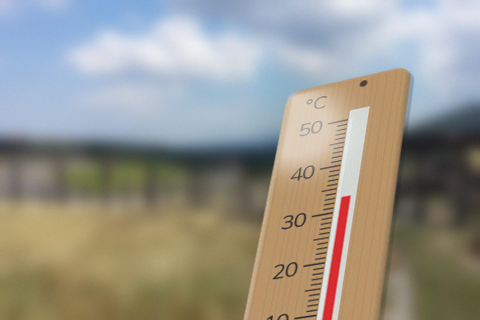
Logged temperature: 33
